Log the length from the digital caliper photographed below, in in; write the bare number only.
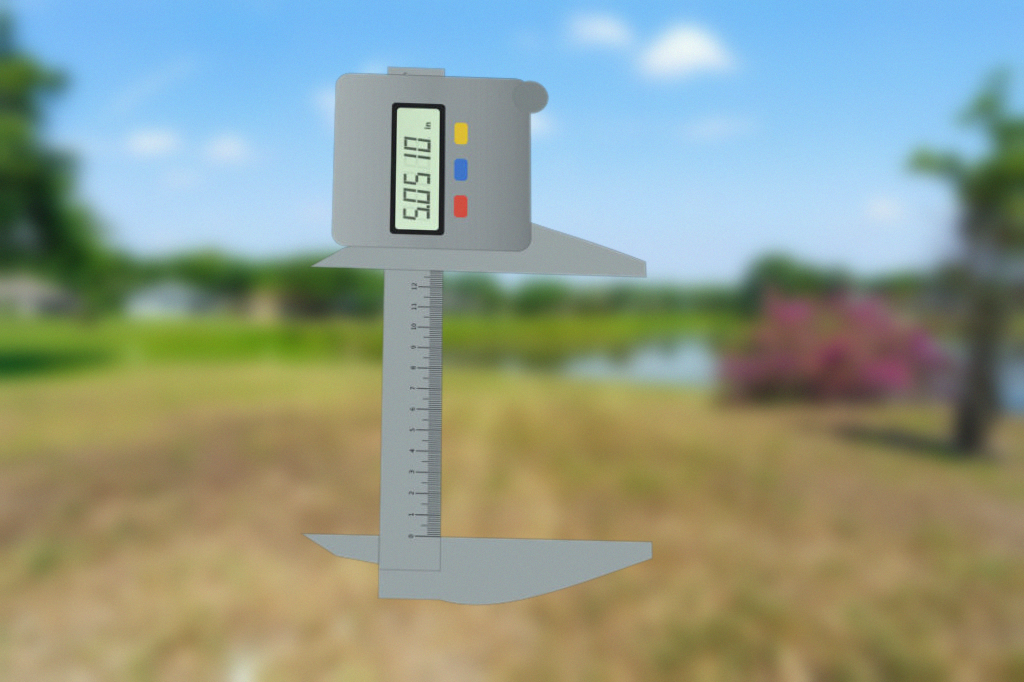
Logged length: 5.0510
